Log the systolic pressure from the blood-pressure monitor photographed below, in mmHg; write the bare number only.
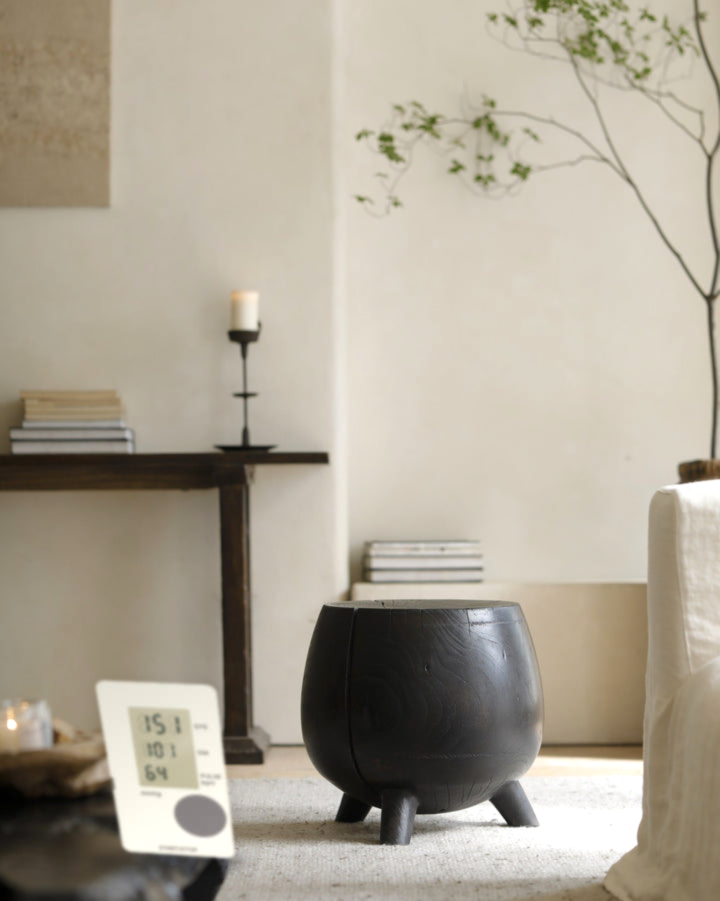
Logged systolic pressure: 151
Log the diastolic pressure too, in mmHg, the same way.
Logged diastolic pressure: 101
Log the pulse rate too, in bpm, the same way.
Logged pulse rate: 64
